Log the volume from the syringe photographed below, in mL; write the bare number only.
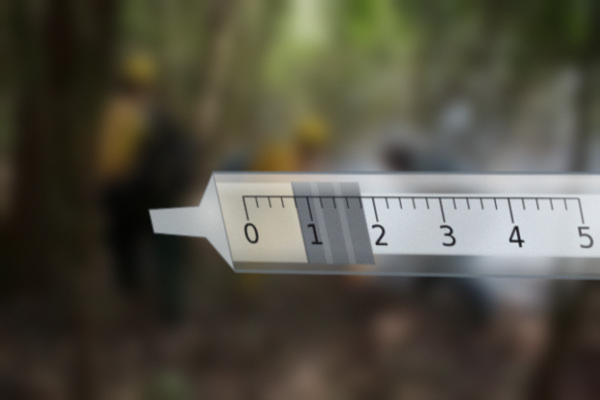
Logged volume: 0.8
